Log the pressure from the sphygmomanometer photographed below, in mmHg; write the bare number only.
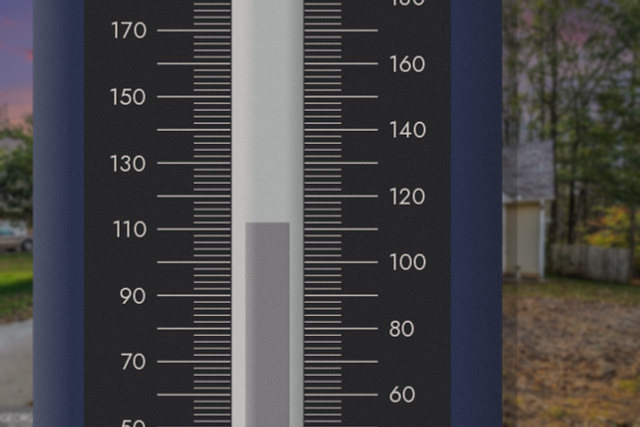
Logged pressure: 112
